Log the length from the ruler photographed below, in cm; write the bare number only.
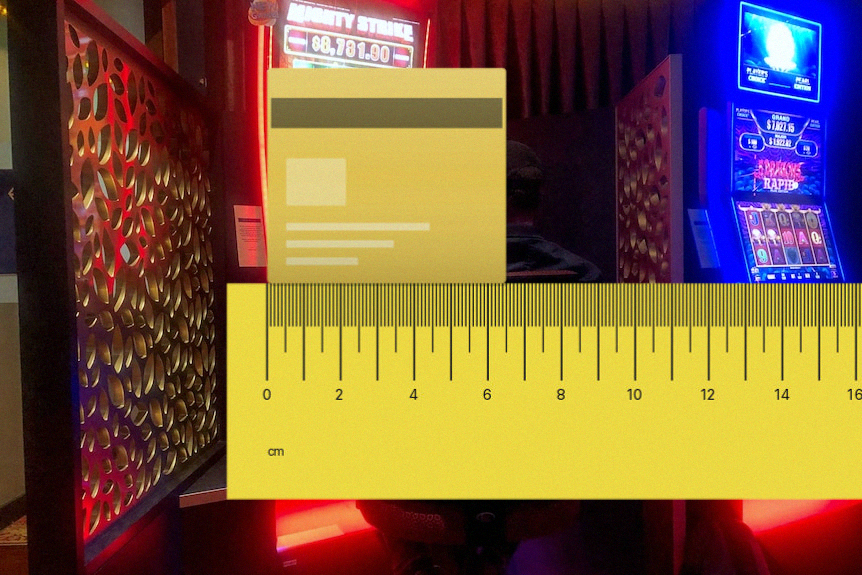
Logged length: 6.5
